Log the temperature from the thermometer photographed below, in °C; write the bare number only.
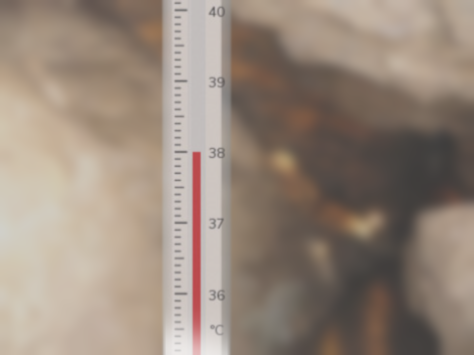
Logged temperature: 38
